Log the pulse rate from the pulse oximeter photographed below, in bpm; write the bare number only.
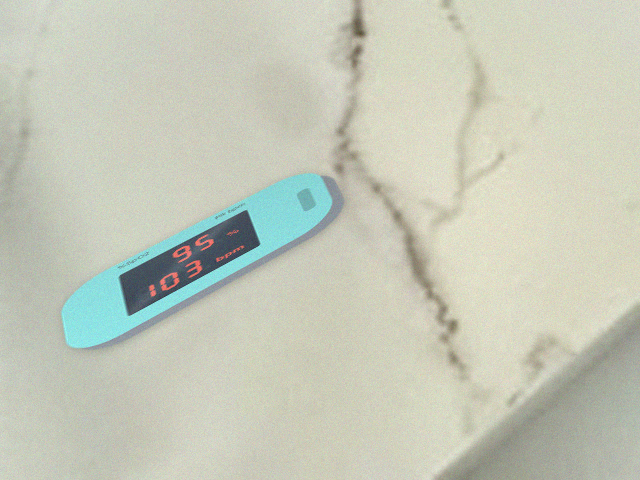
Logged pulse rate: 103
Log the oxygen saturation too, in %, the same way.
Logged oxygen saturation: 95
